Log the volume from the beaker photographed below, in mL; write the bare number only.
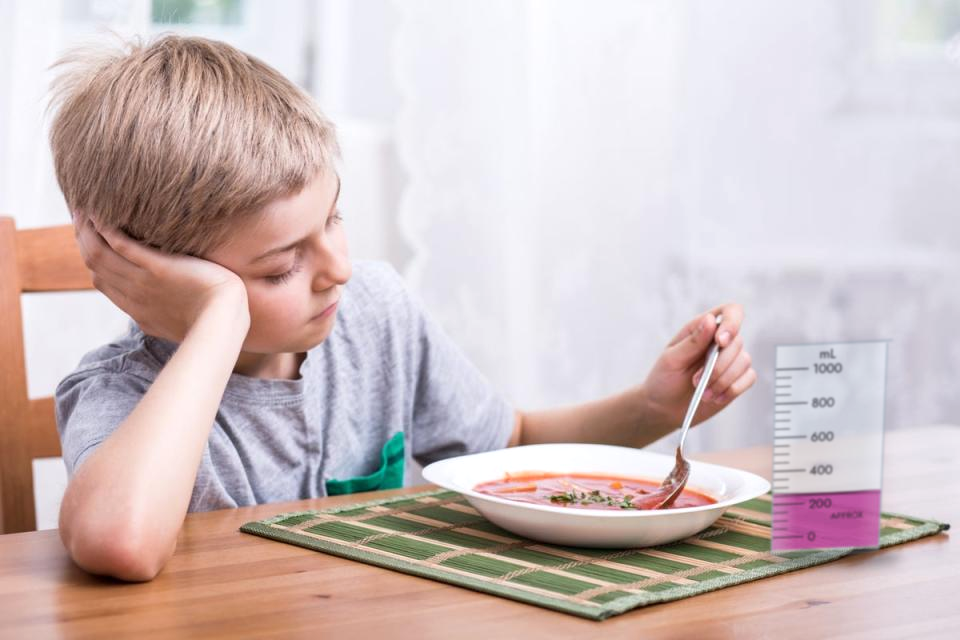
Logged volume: 250
